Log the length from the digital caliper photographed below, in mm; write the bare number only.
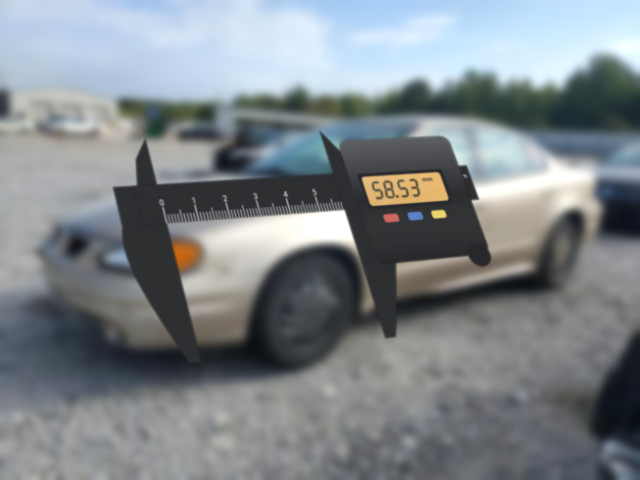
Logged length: 58.53
